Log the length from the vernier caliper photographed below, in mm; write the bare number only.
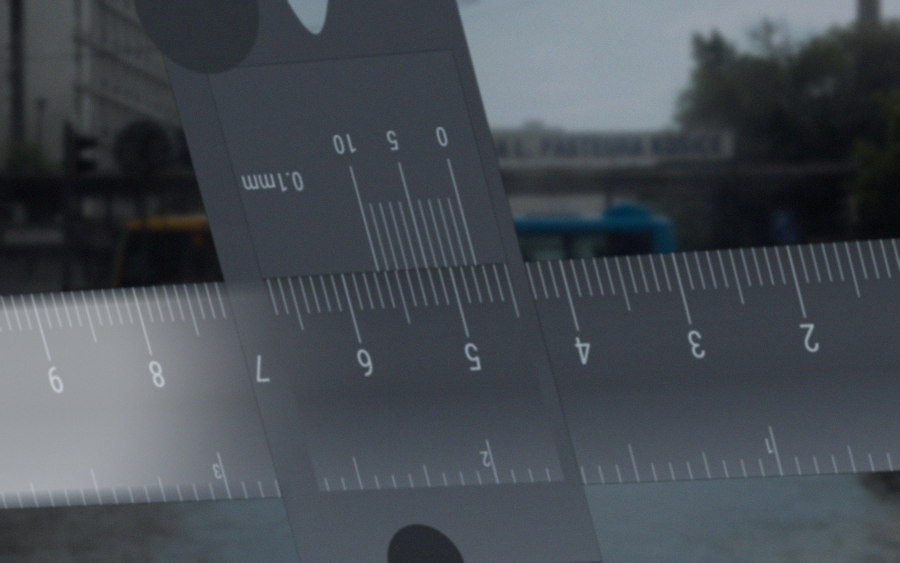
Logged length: 47.6
